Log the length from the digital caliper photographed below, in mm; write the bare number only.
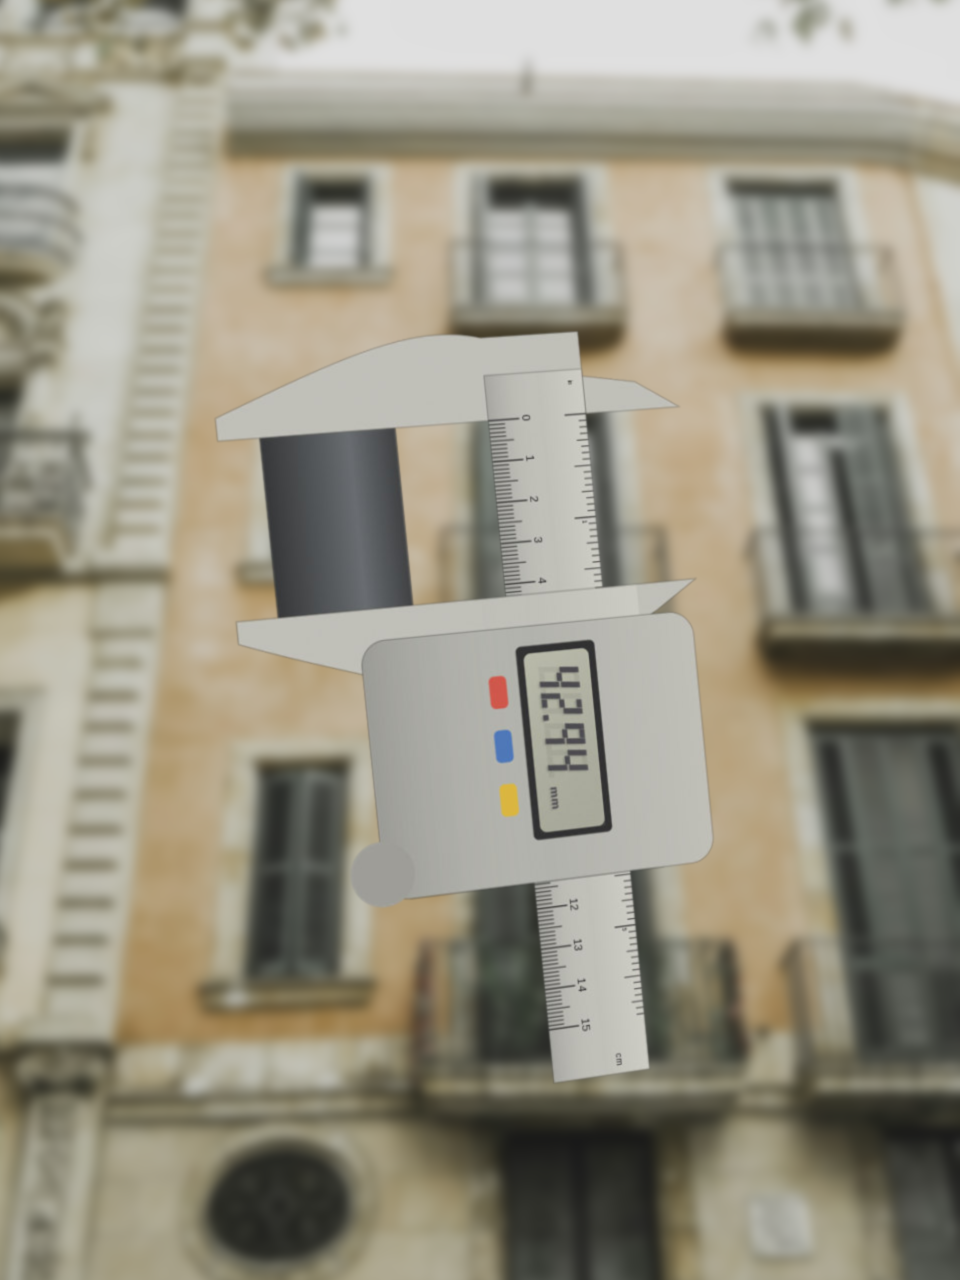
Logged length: 42.94
